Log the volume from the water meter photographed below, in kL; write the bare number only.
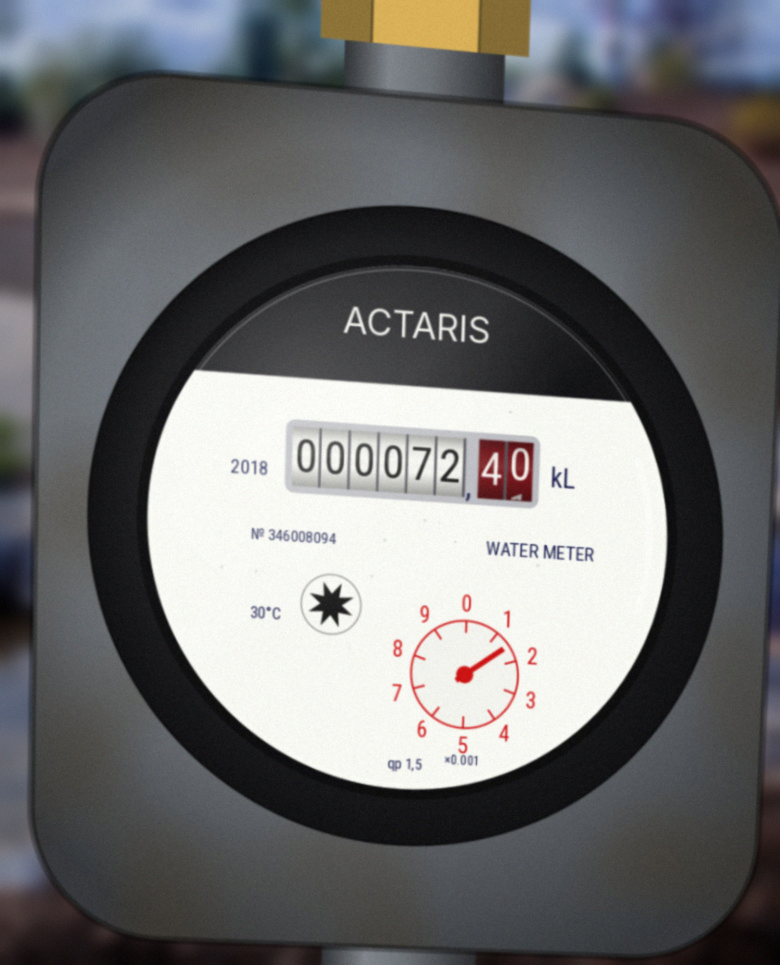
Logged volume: 72.401
